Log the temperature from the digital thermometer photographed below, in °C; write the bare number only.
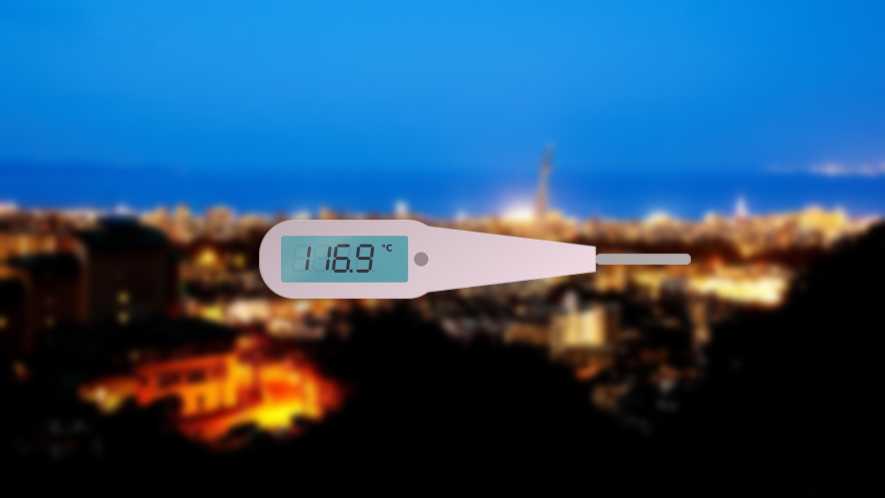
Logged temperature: 116.9
